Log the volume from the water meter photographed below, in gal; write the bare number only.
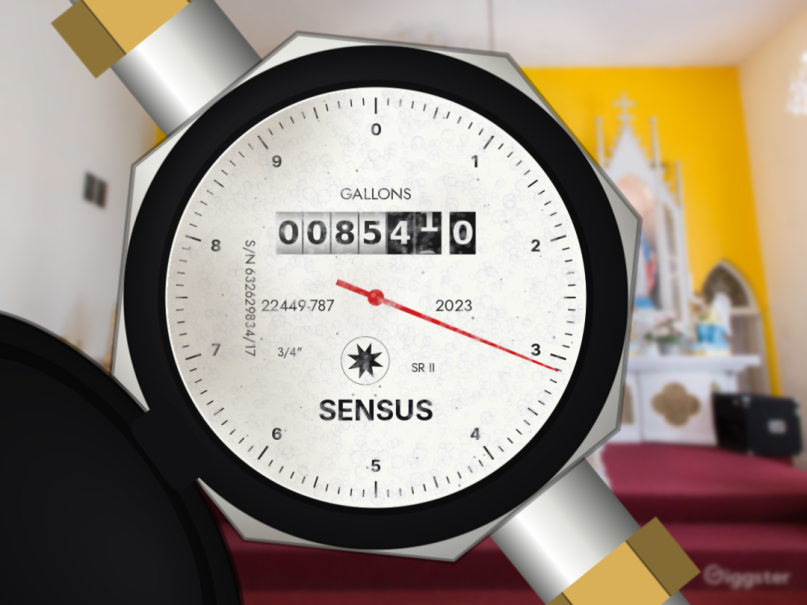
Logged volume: 85413.1
